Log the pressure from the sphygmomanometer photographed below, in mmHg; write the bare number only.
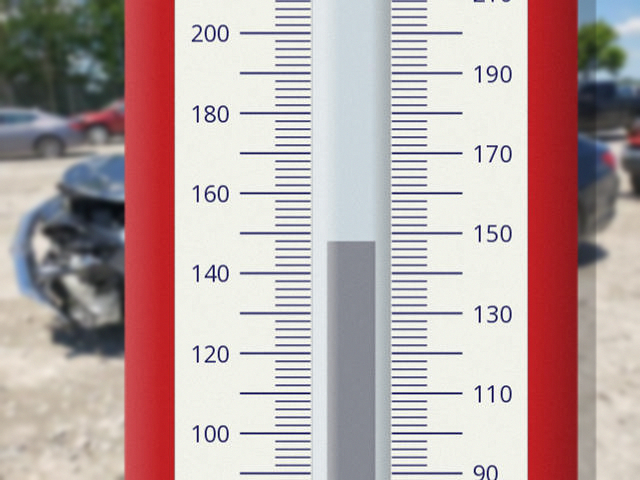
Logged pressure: 148
